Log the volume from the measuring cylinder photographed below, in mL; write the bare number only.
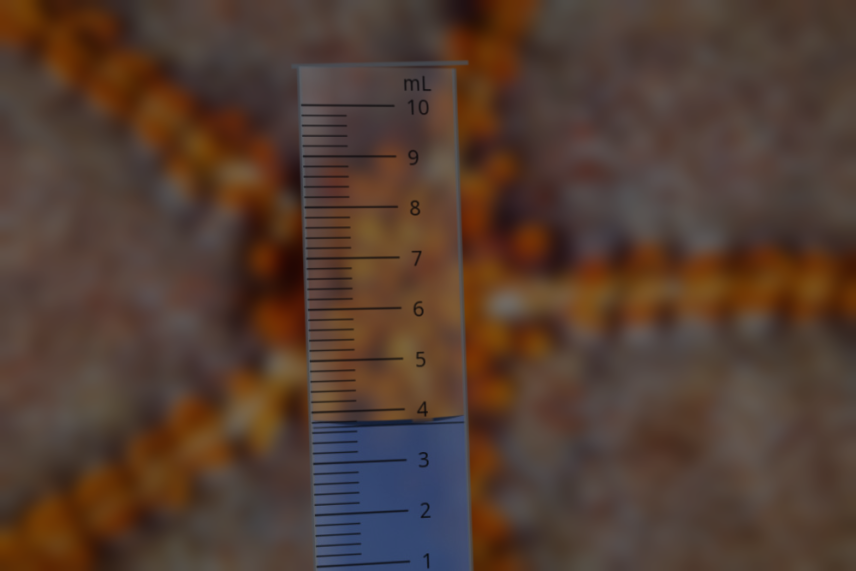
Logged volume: 3.7
